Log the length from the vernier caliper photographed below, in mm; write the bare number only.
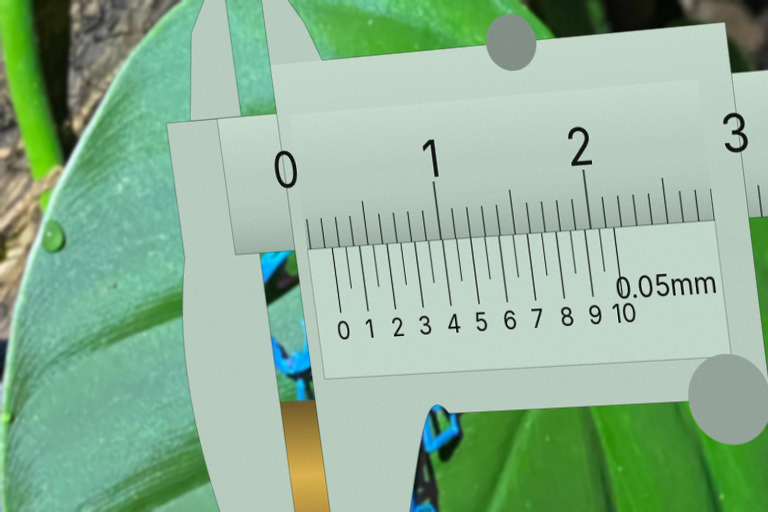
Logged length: 2.5
